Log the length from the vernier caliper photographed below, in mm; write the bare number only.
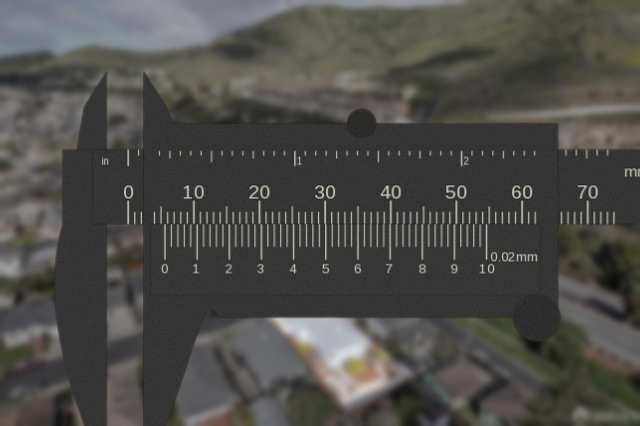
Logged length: 5.6
